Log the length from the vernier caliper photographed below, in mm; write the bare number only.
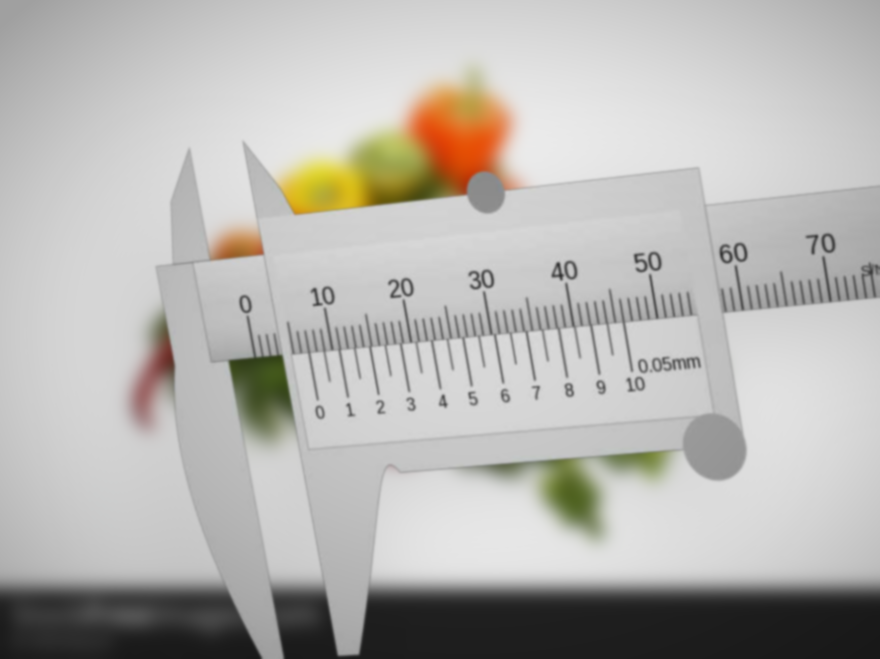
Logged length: 7.0
